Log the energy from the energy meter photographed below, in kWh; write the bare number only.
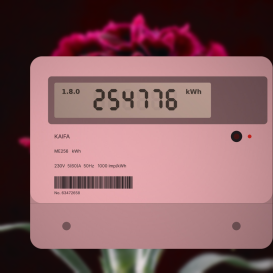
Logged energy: 254776
